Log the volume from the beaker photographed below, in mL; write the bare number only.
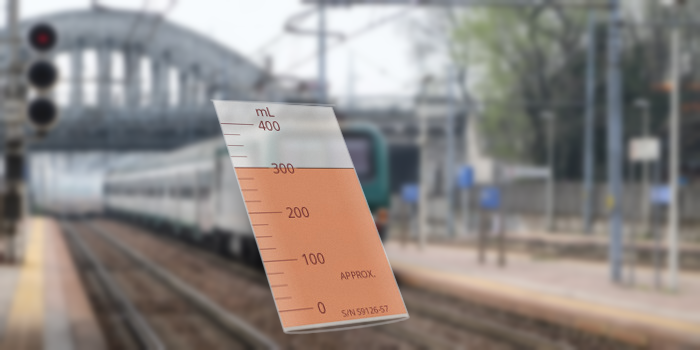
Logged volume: 300
